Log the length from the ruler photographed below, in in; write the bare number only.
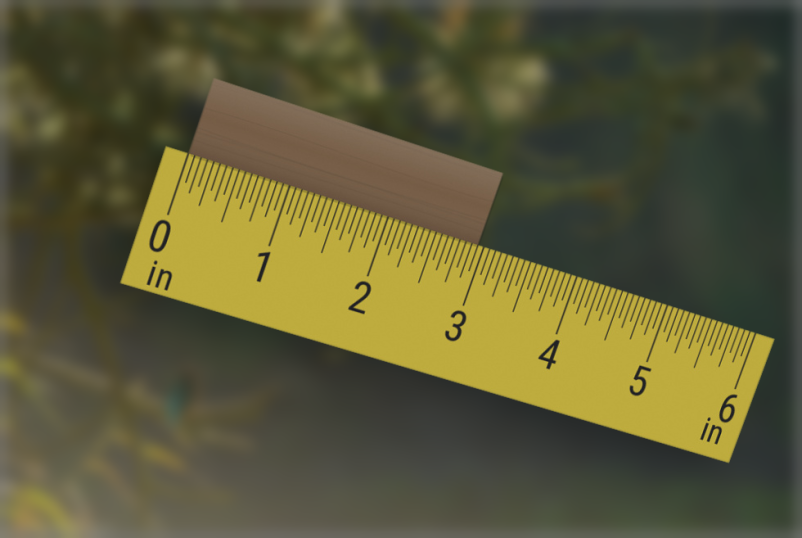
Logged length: 2.9375
